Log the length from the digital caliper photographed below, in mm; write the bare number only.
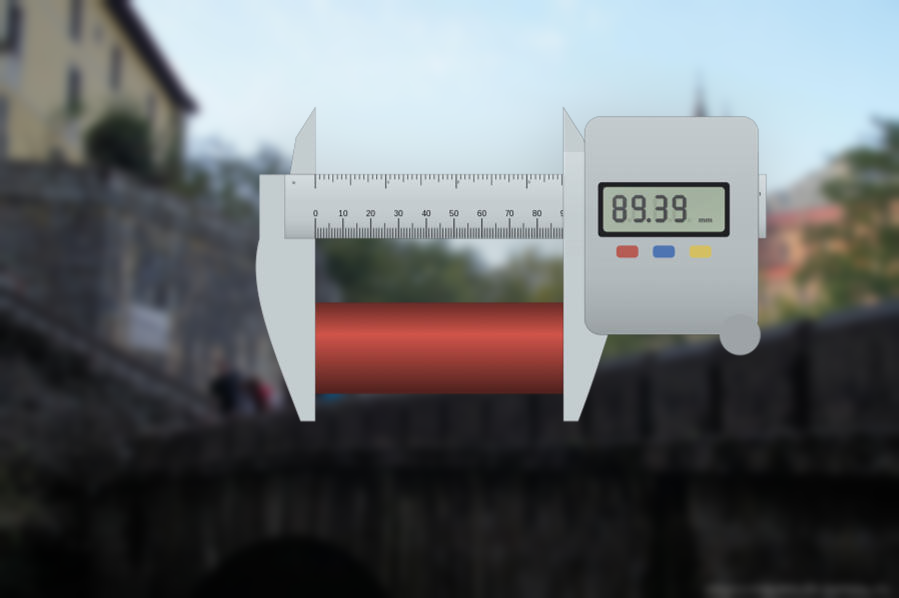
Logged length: 89.39
